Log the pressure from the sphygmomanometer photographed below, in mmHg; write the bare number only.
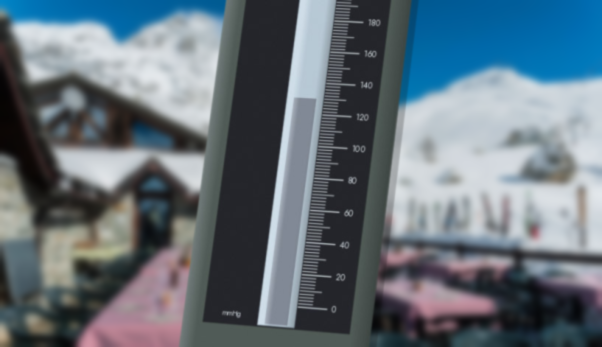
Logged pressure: 130
